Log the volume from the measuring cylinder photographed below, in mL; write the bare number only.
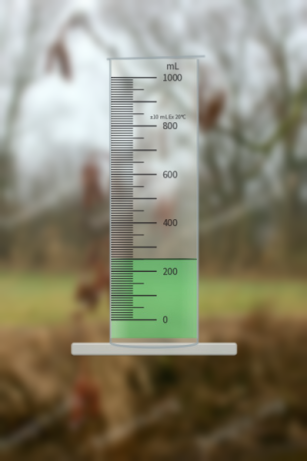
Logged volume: 250
